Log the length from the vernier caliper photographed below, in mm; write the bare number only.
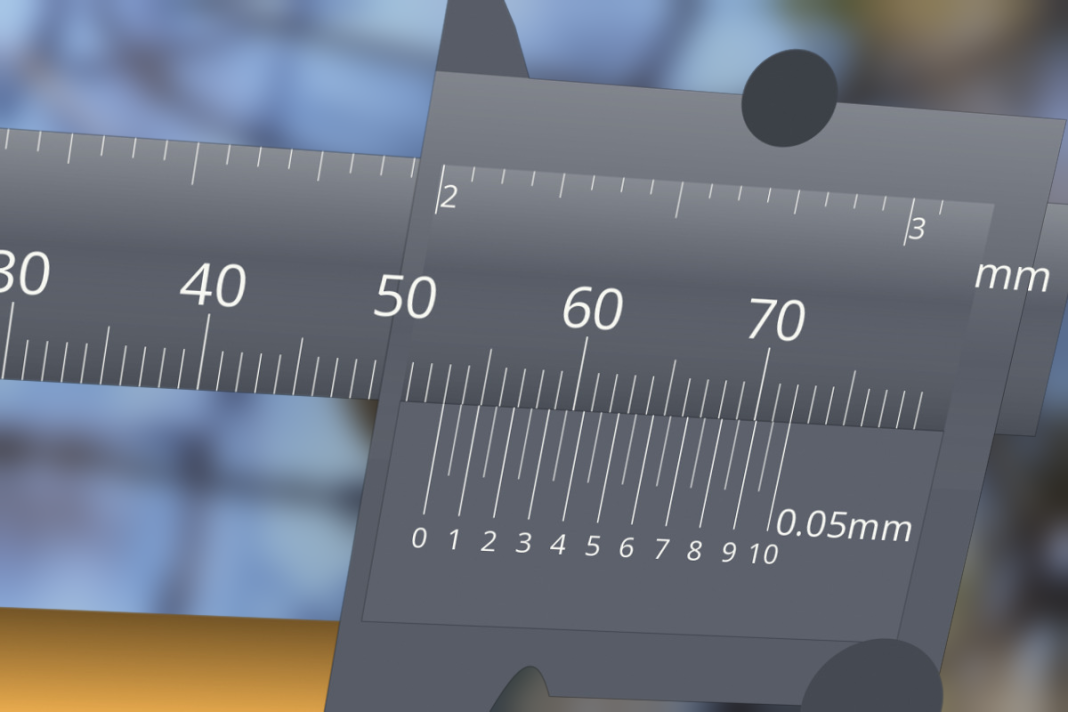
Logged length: 53.0
